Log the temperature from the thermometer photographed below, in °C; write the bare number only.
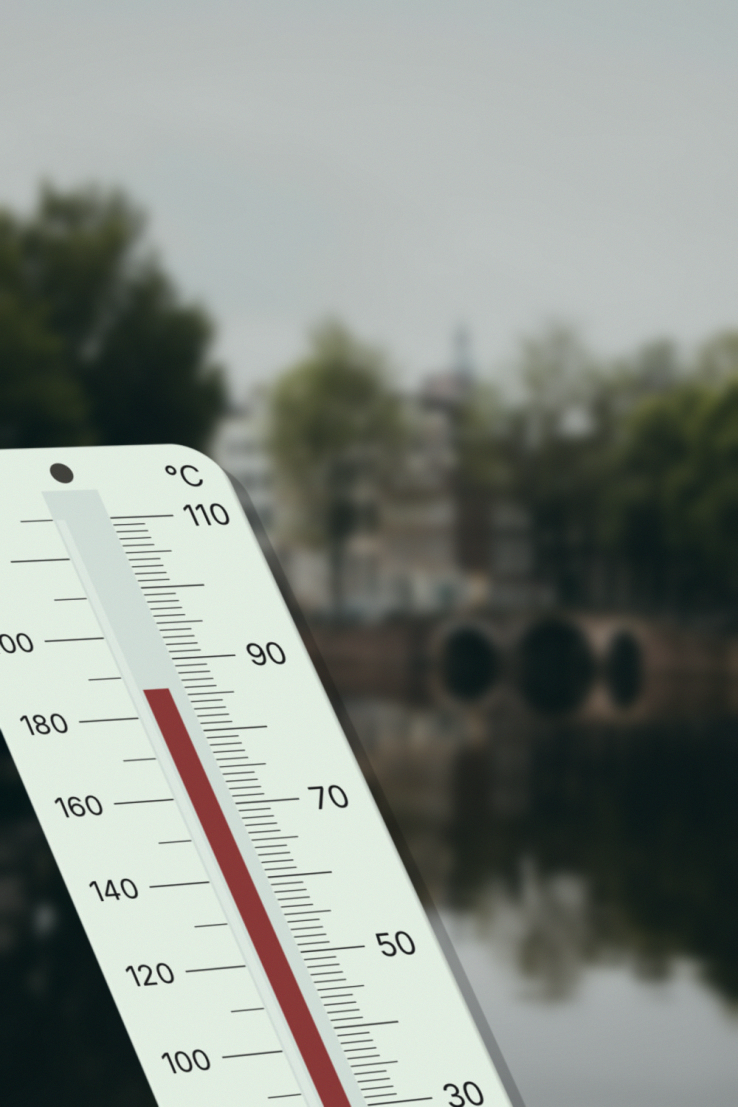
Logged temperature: 86
